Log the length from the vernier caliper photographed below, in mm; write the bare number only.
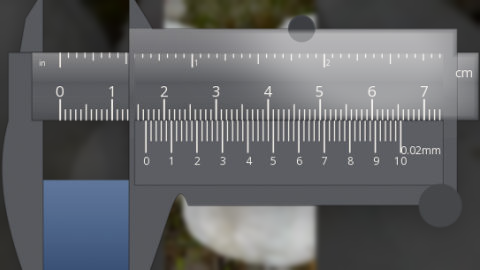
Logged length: 16.5
